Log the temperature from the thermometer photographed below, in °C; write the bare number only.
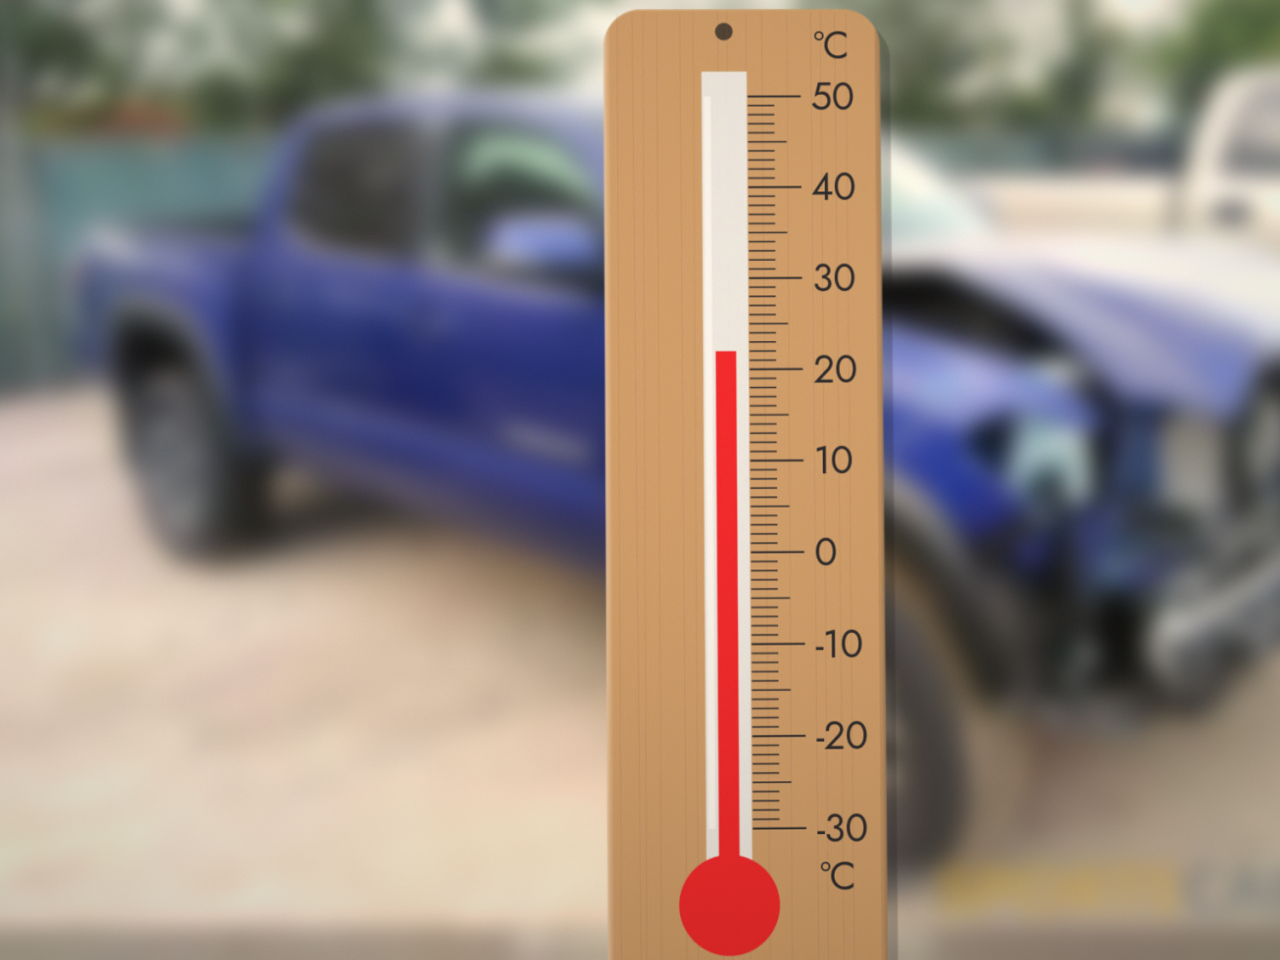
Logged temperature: 22
